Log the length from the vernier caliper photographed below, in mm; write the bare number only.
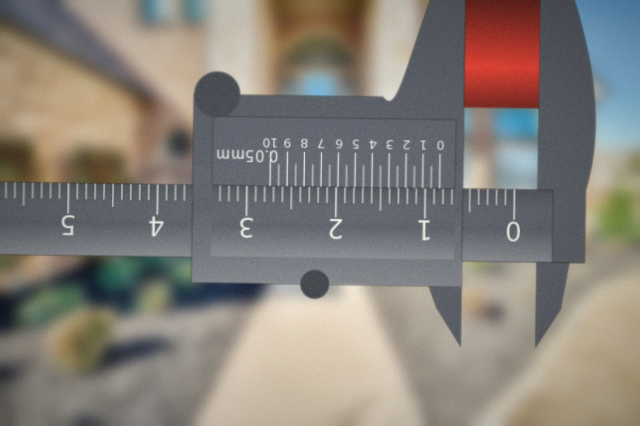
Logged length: 8.4
